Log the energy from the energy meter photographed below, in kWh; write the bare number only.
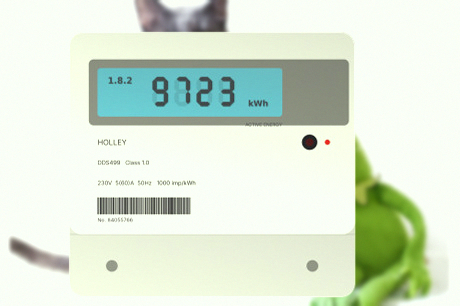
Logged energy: 9723
